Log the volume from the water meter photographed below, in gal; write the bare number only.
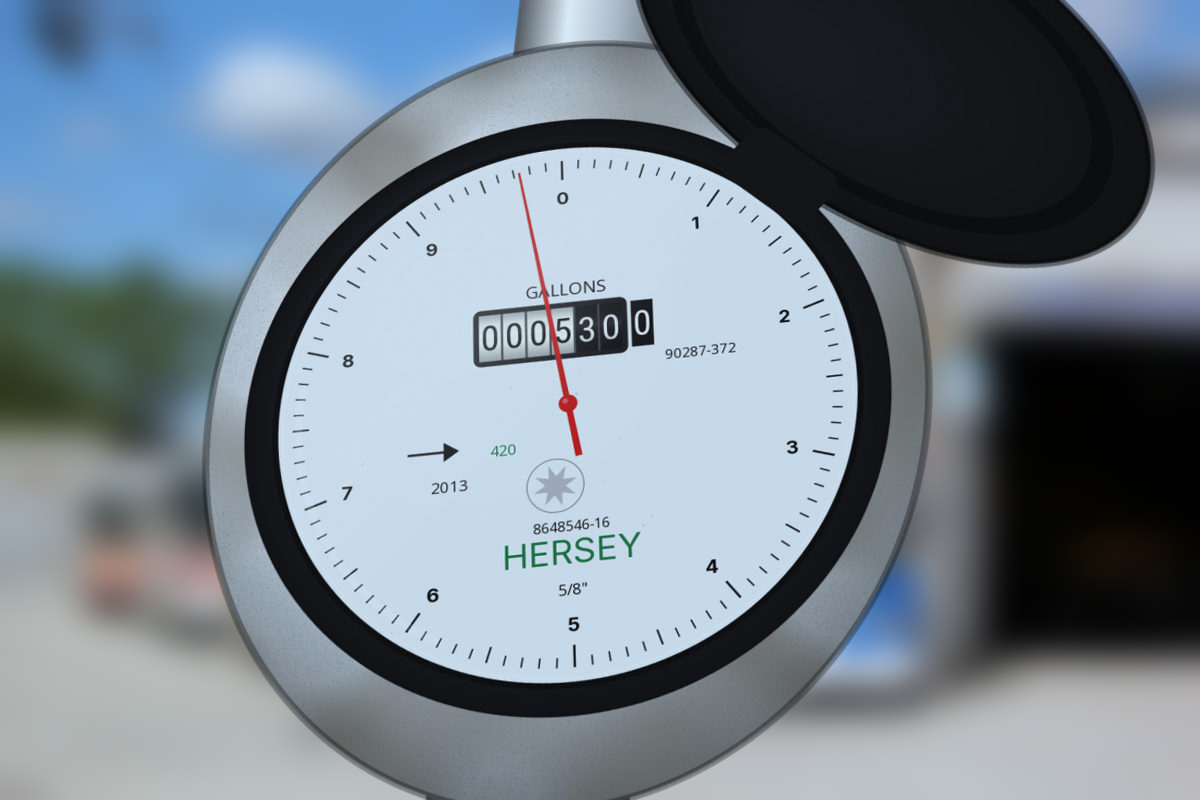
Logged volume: 5299.7
